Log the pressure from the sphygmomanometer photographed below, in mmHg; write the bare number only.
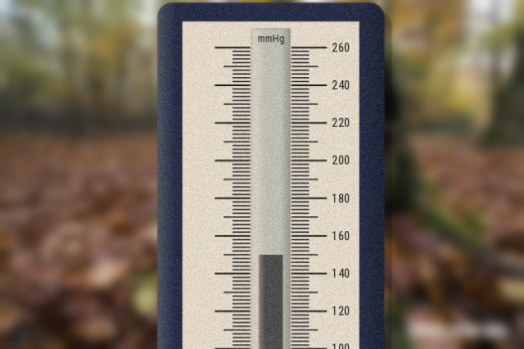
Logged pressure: 150
